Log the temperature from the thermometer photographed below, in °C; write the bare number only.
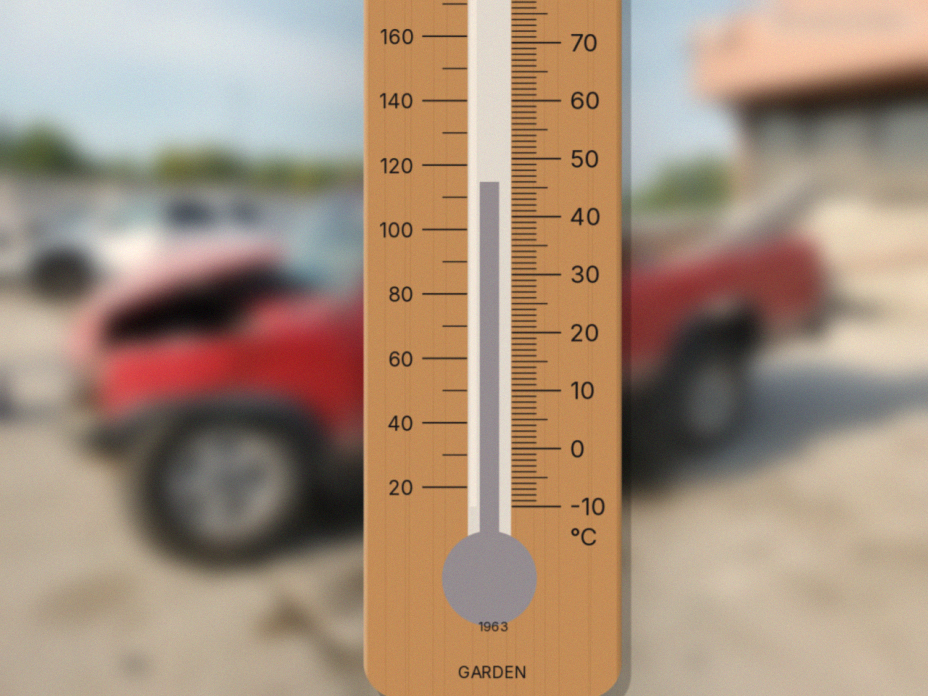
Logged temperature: 46
